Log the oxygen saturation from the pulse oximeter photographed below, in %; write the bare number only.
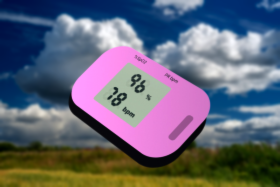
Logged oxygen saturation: 96
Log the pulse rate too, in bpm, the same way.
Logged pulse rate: 78
